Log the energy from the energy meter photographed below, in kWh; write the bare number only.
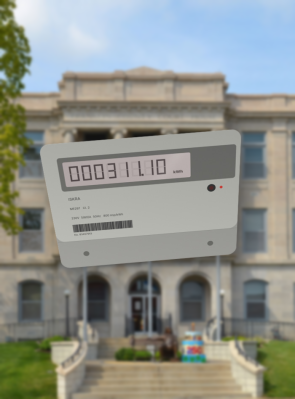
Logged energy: 311.10
